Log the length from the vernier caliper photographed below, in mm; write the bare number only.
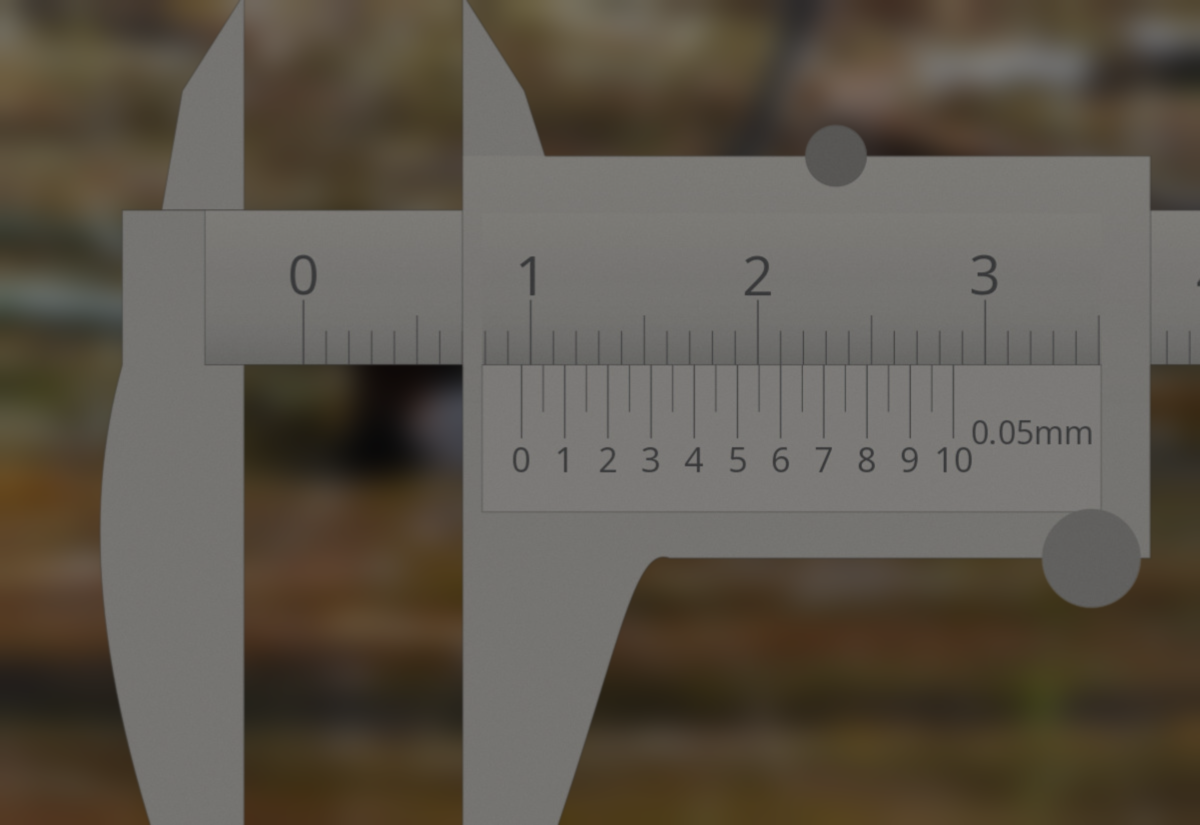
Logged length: 9.6
